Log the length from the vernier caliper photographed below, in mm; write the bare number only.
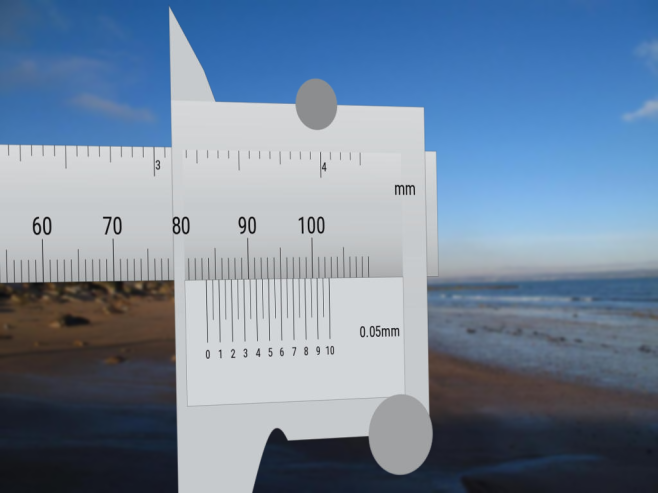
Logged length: 83.6
